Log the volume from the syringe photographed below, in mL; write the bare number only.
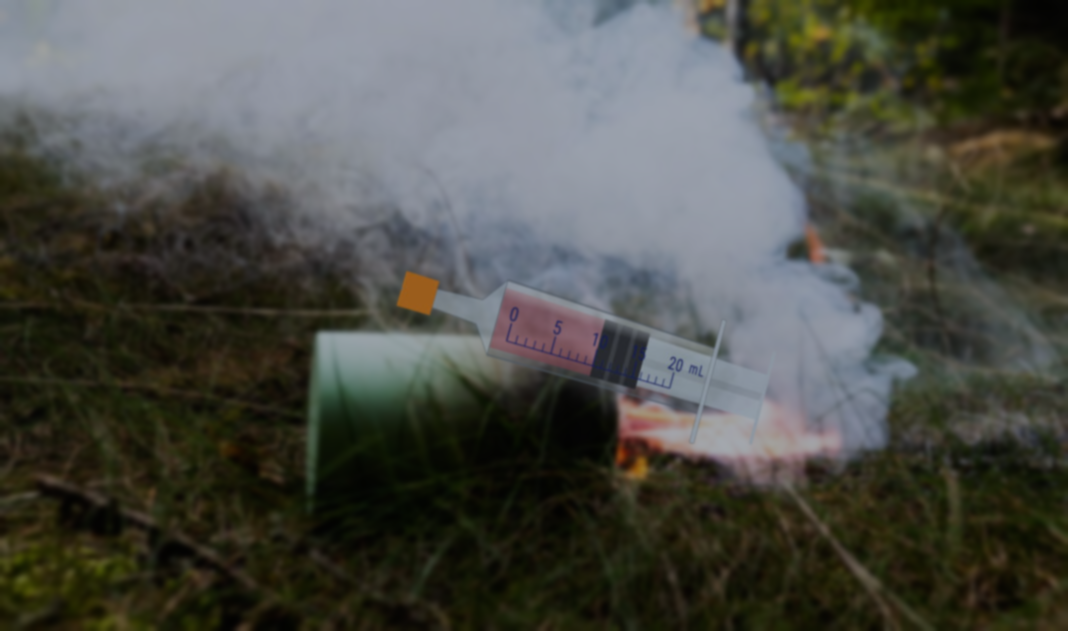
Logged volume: 10
